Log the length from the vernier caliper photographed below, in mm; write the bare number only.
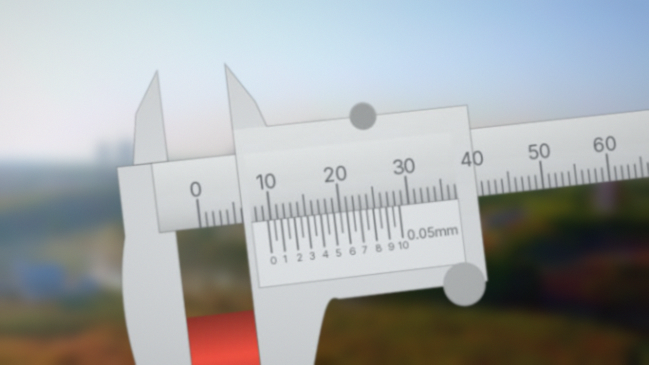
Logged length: 9.6
